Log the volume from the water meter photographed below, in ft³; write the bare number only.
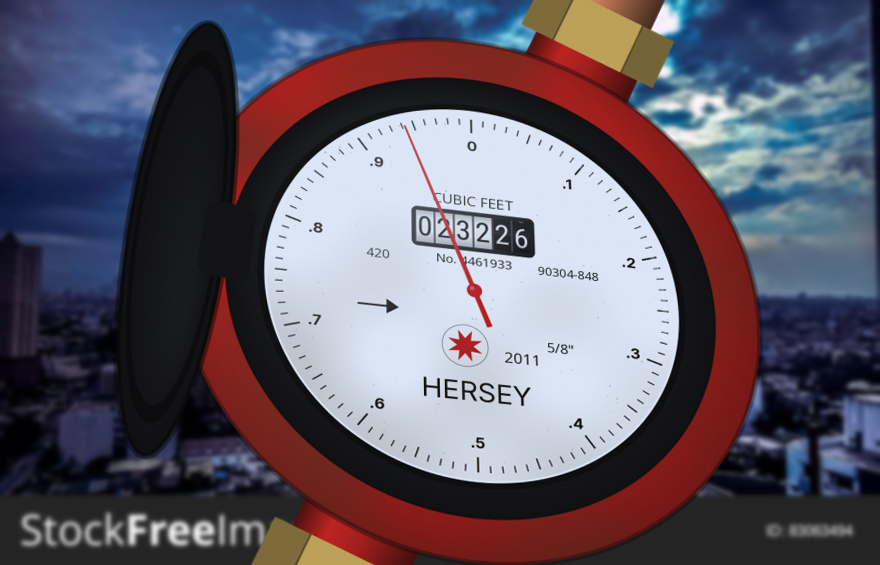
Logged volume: 23225.94
